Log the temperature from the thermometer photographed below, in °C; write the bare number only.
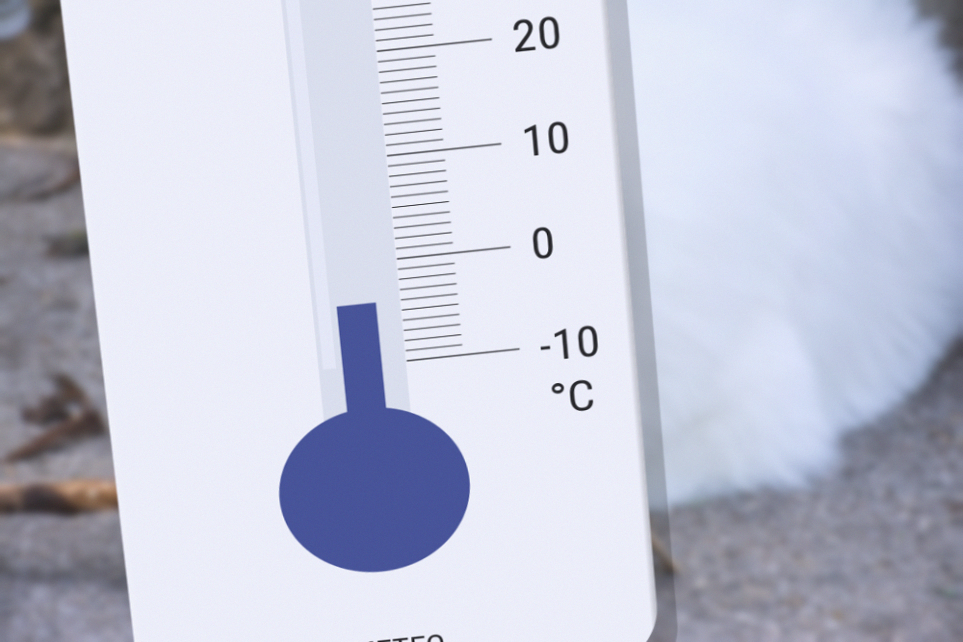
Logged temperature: -4
